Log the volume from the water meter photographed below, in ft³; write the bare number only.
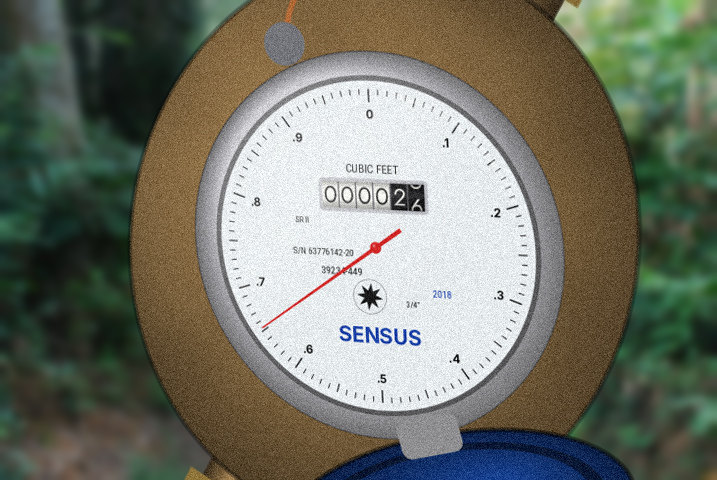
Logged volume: 25.65
